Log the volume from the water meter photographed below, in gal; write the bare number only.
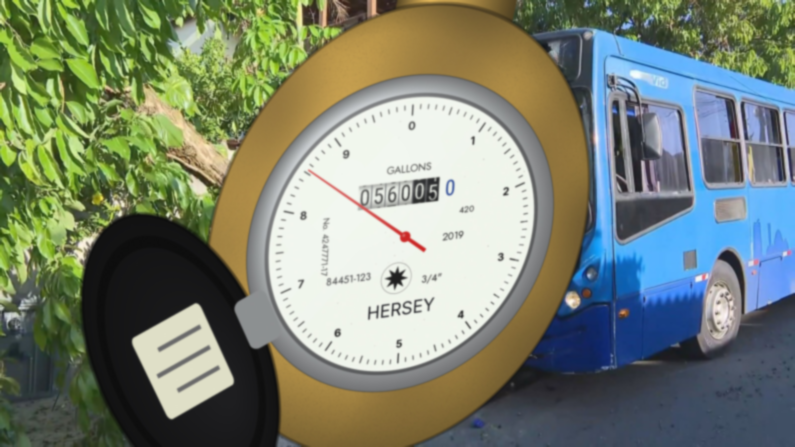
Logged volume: 560048.5
